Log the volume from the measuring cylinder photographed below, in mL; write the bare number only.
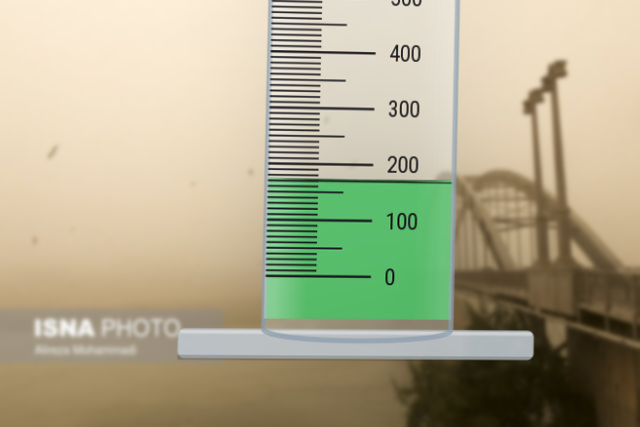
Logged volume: 170
